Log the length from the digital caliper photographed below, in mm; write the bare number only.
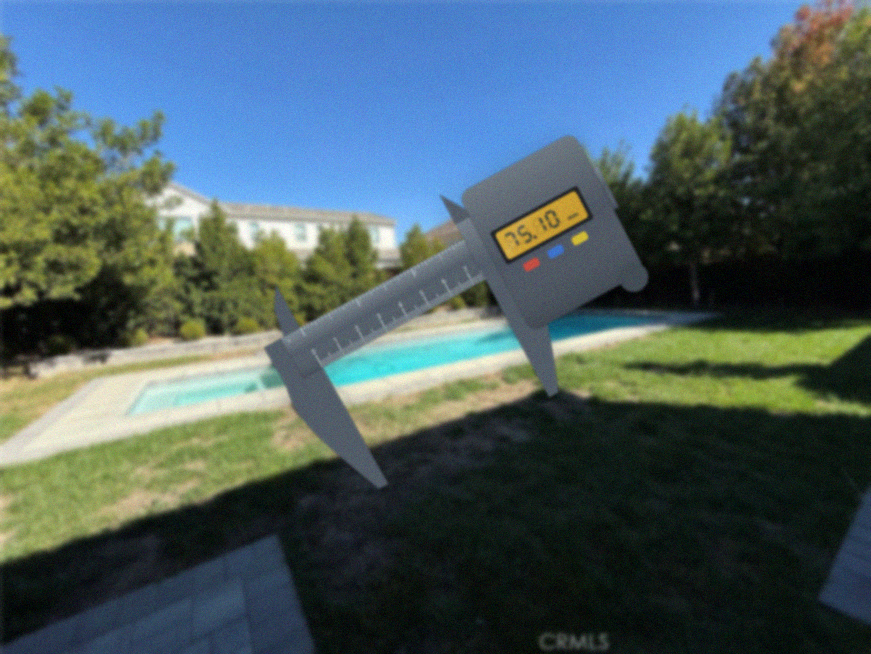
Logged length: 75.10
